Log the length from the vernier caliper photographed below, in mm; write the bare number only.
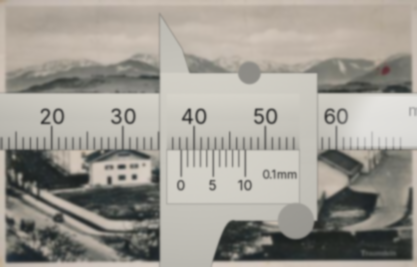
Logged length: 38.2
